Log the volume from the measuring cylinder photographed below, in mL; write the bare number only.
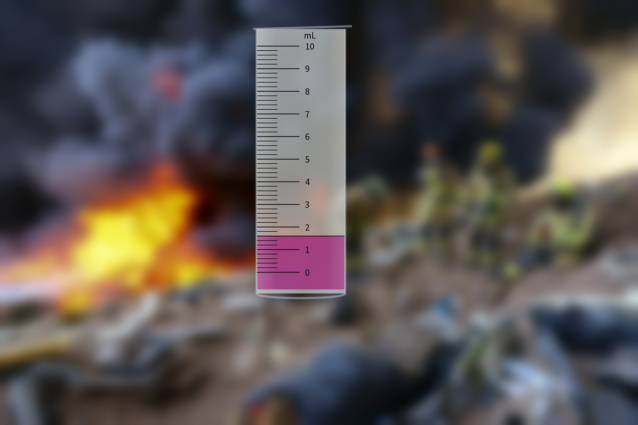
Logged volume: 1.6
